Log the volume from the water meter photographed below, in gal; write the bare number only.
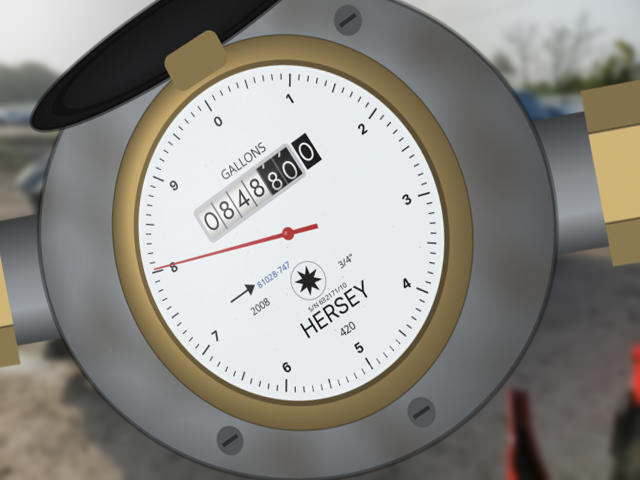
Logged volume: 848798.0
